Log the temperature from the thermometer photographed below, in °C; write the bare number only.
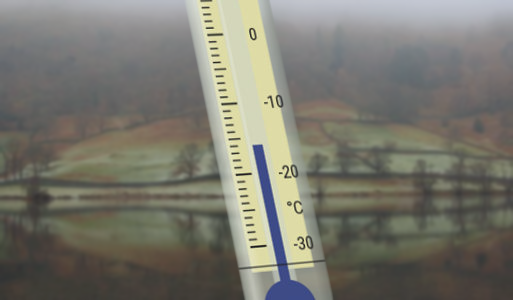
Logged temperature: -16
